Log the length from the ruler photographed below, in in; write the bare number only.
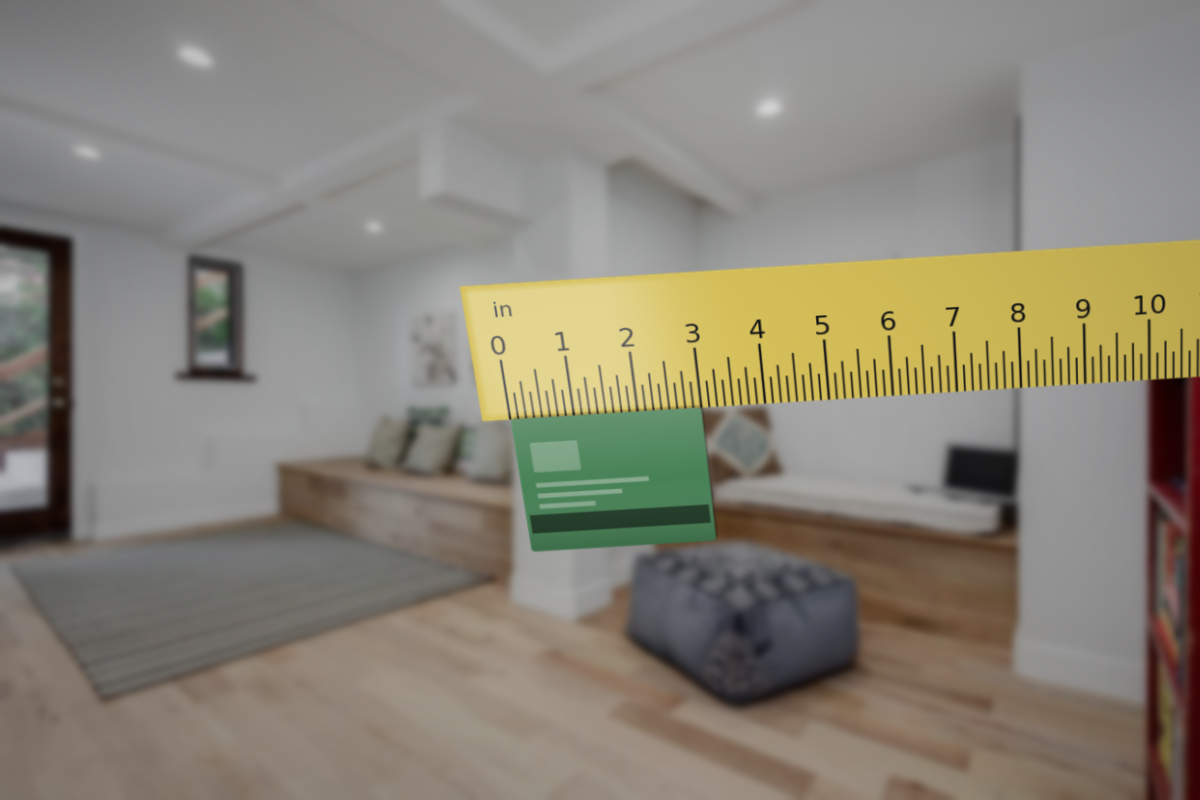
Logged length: 3
